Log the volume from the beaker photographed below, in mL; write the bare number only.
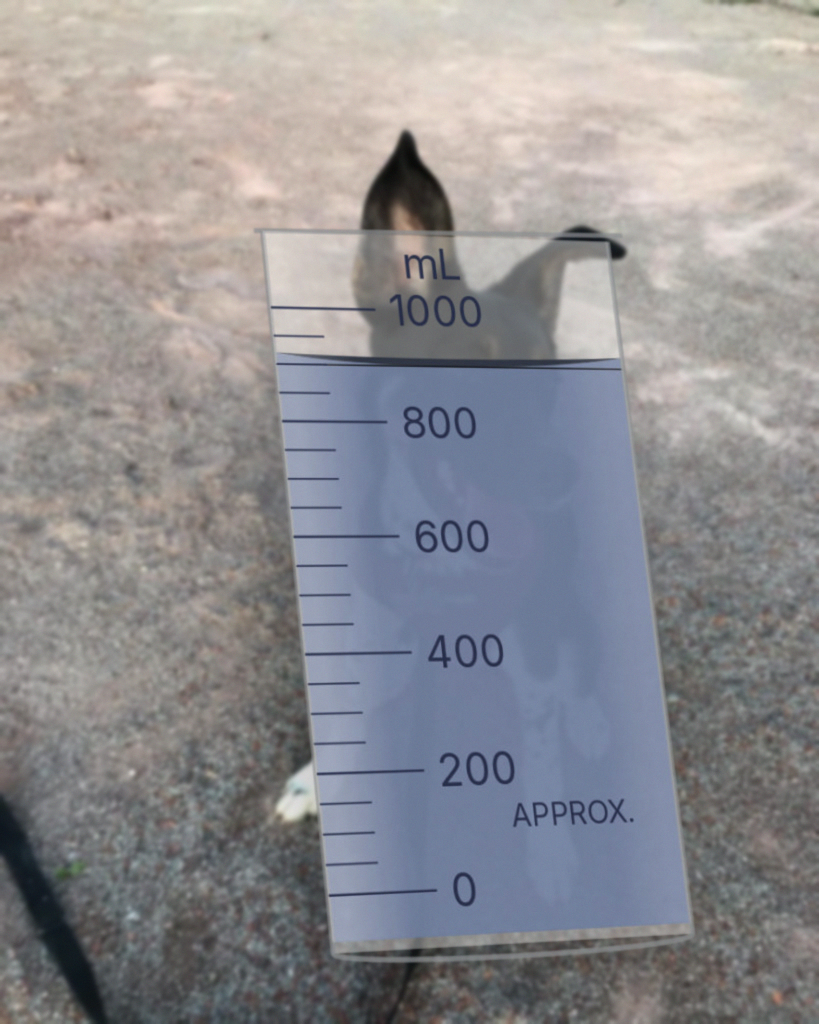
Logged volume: 900
